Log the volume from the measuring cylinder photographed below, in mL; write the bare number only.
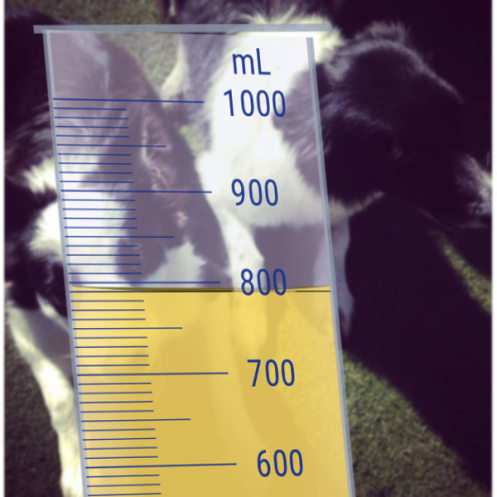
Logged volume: 790
